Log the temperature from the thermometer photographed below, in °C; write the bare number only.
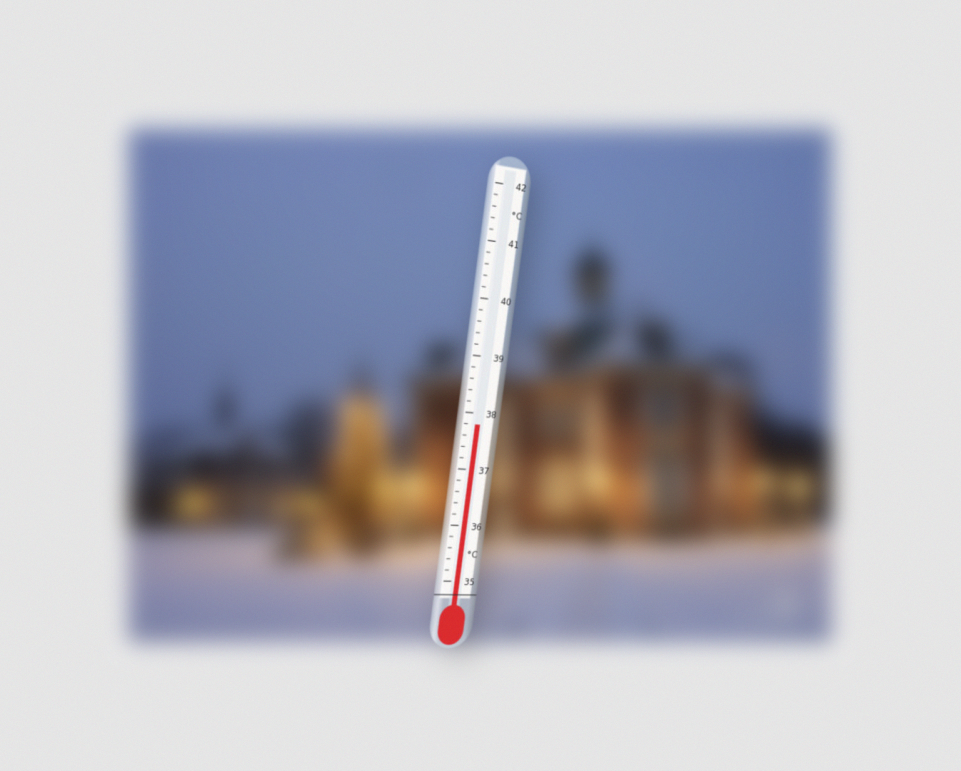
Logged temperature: 37.8
